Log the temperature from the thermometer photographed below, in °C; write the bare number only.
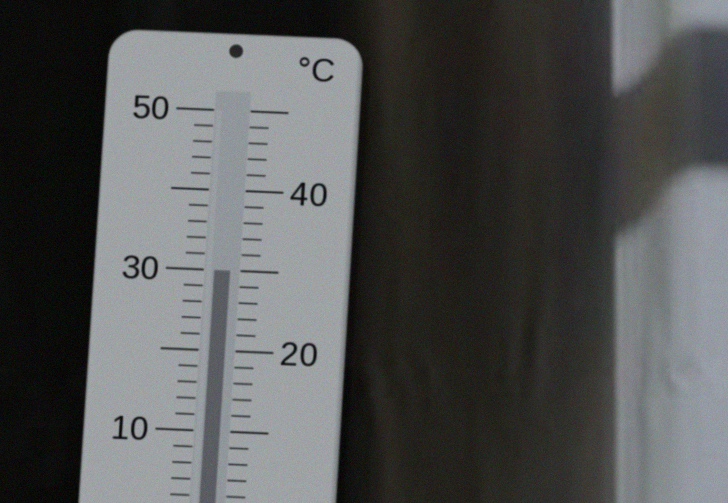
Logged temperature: 30
